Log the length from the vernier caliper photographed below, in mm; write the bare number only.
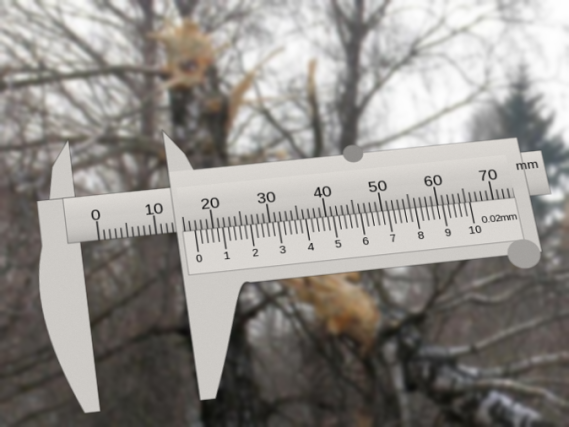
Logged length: 16.8
